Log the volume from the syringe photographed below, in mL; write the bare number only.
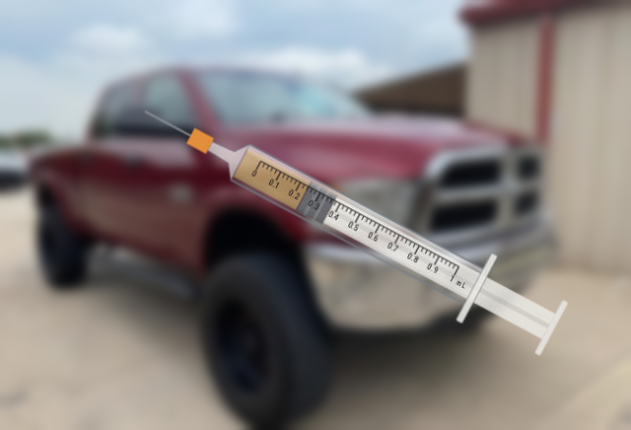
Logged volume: 0.24
